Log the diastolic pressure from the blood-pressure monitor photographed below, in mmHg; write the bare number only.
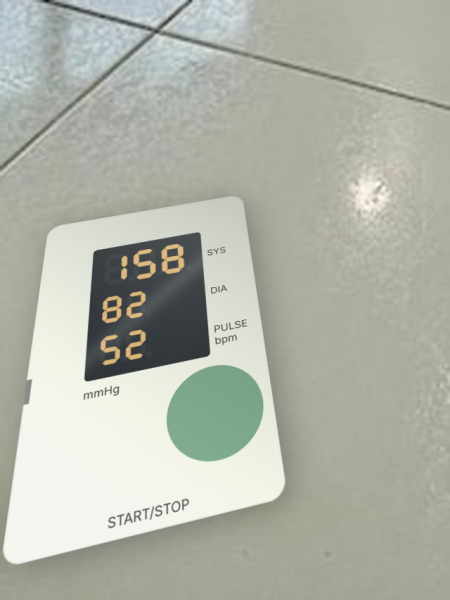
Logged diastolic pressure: 82
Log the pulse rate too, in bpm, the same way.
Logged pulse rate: 52
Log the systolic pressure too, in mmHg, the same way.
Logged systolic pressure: 158
